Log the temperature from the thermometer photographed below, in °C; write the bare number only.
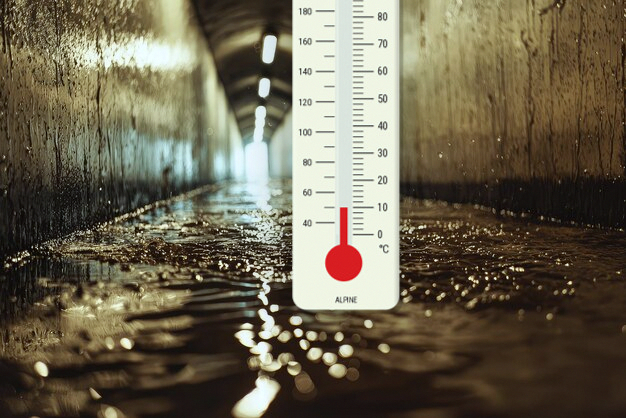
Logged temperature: 10
